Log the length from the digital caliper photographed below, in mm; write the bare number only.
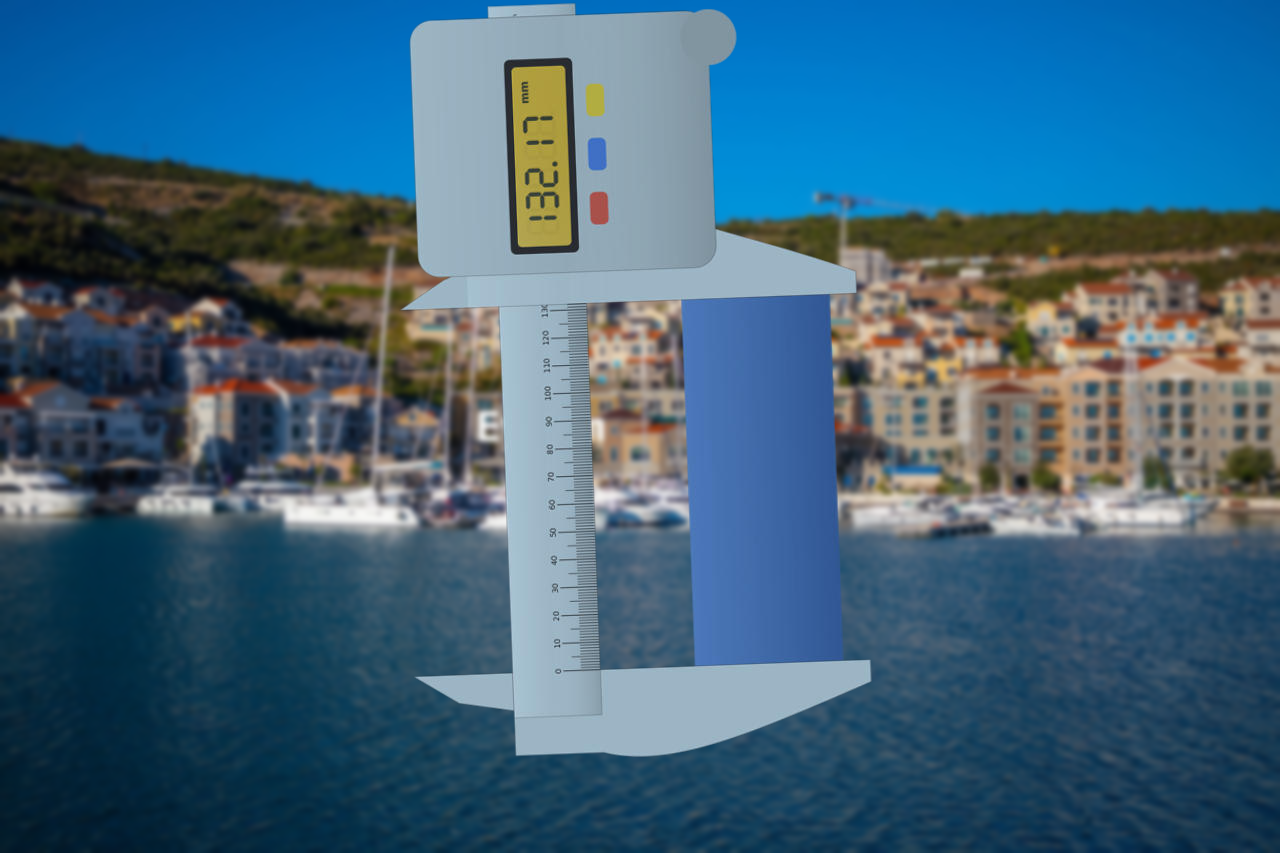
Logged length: 132.17
